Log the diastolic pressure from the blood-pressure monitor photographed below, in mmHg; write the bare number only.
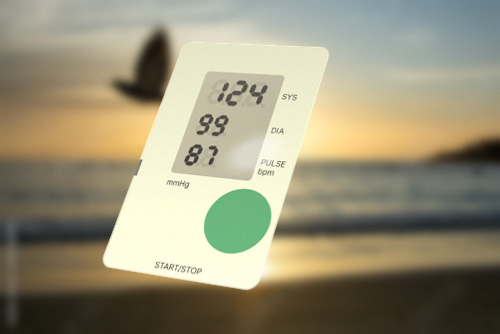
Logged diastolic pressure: 99
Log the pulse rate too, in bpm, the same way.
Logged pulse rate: 87
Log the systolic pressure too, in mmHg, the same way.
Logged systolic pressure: 124
